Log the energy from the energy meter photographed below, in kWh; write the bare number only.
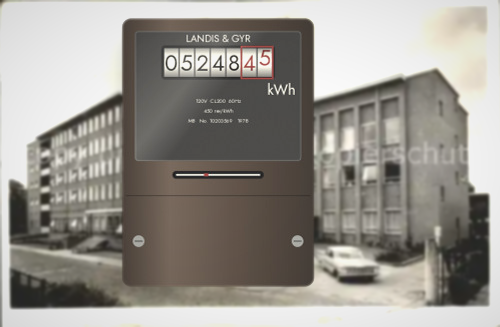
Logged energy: 5248.45
